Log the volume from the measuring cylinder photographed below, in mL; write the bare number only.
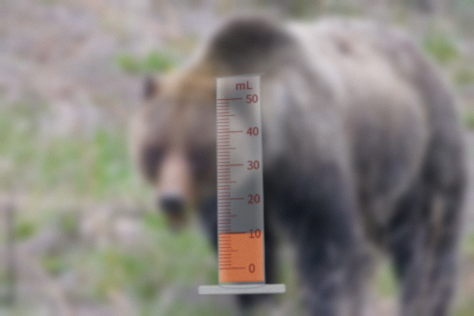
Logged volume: 10
